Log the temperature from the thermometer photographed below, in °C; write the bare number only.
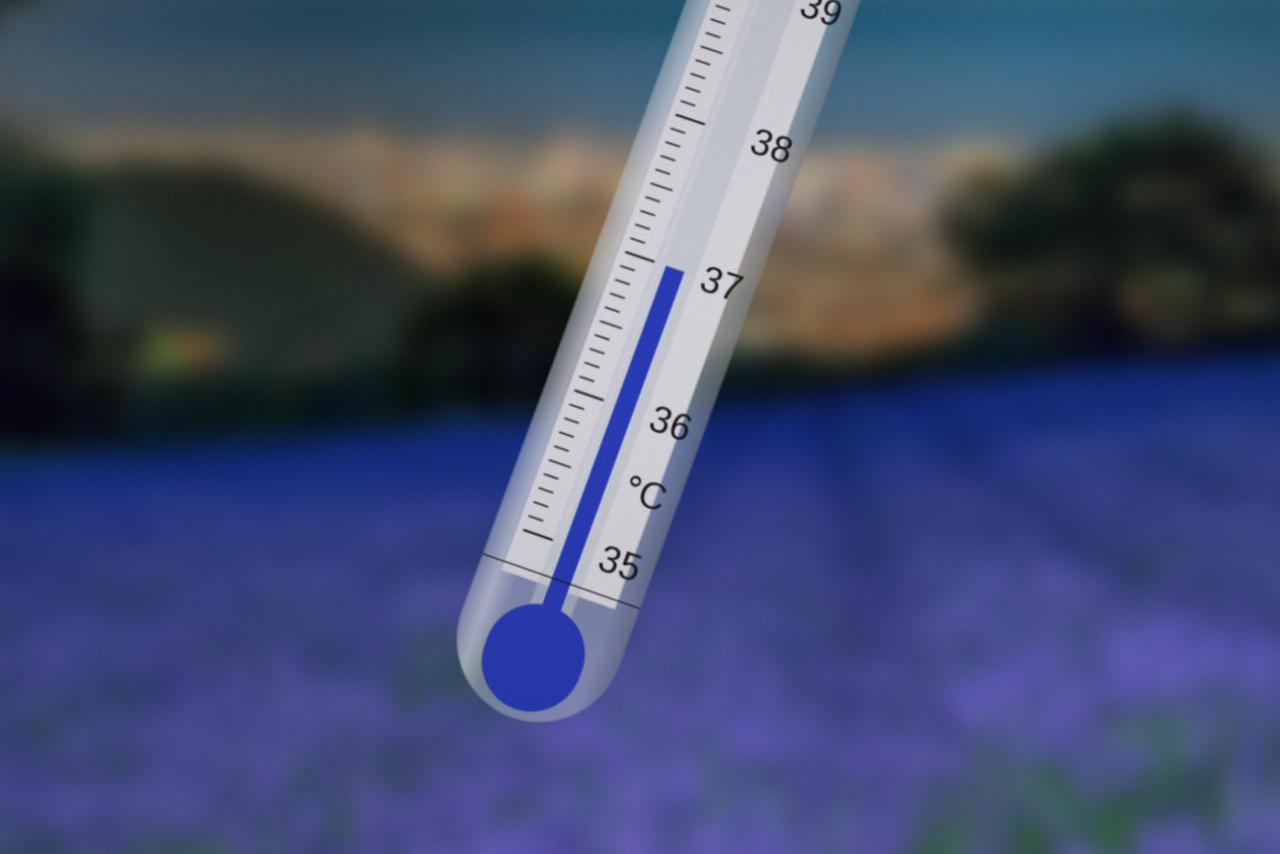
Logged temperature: 37
